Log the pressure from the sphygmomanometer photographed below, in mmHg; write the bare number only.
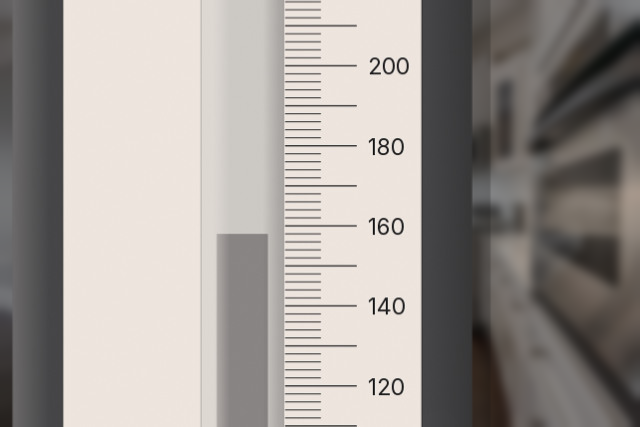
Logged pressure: 158
